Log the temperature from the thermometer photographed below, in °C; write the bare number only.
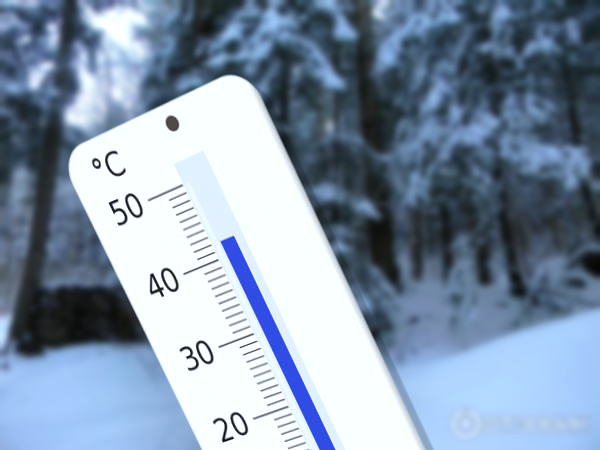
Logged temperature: 42
